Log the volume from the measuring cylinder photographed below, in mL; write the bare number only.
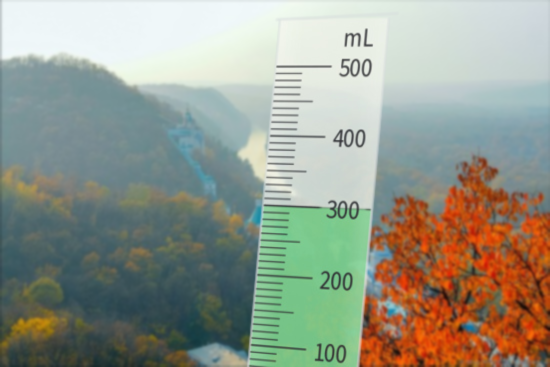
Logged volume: 300
